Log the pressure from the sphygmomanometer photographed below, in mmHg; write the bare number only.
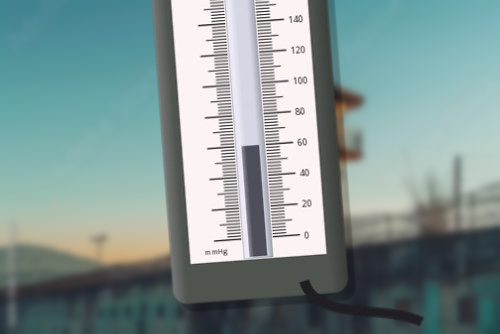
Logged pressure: 60
